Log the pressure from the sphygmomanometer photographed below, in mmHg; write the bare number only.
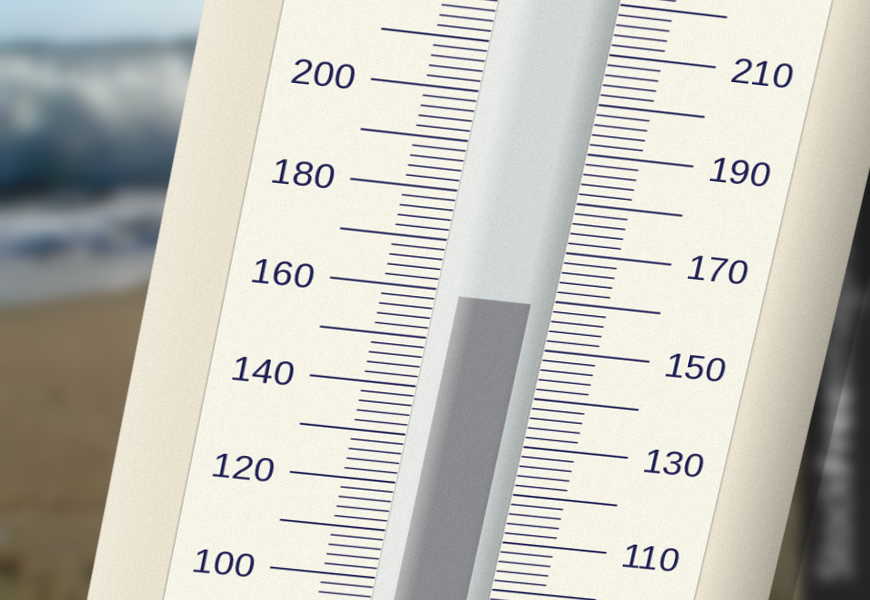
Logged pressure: 159
